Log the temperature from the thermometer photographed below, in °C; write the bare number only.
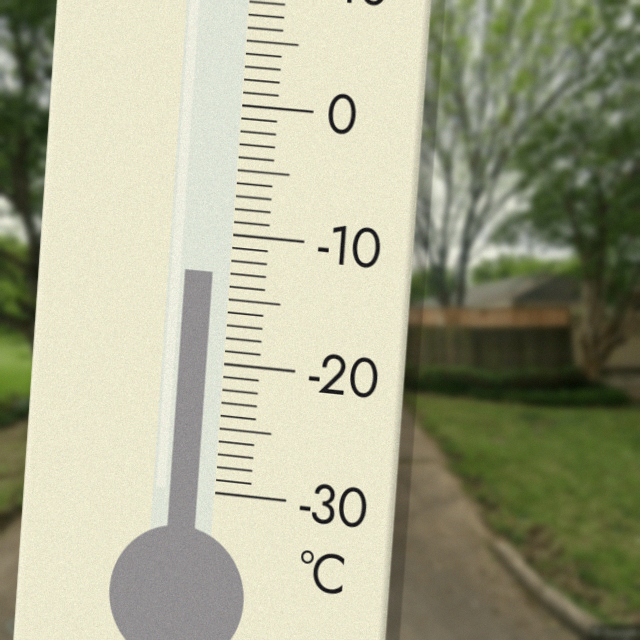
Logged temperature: -13
